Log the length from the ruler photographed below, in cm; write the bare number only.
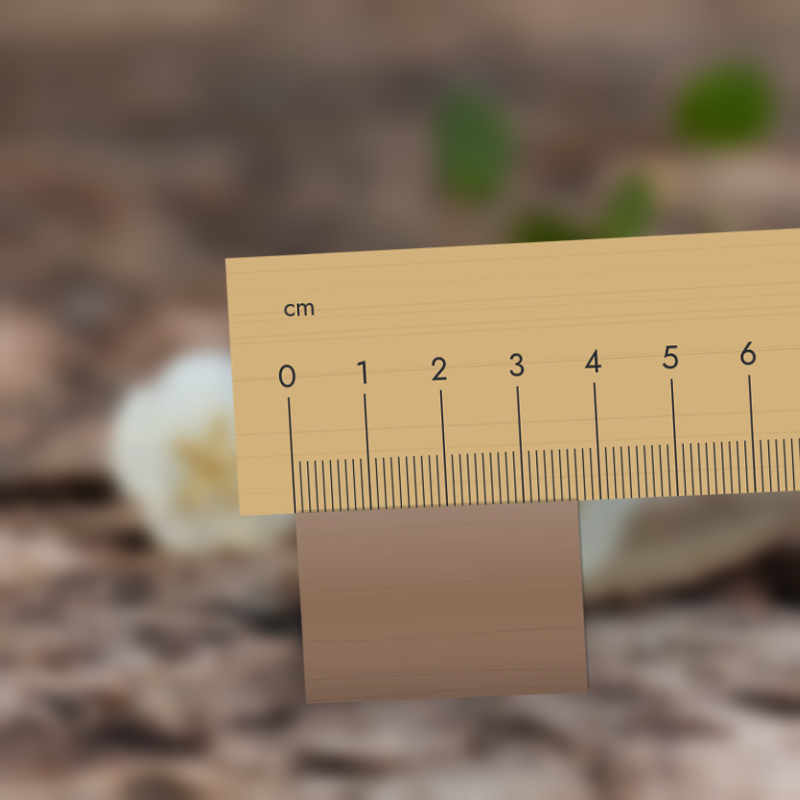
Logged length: 3.7
